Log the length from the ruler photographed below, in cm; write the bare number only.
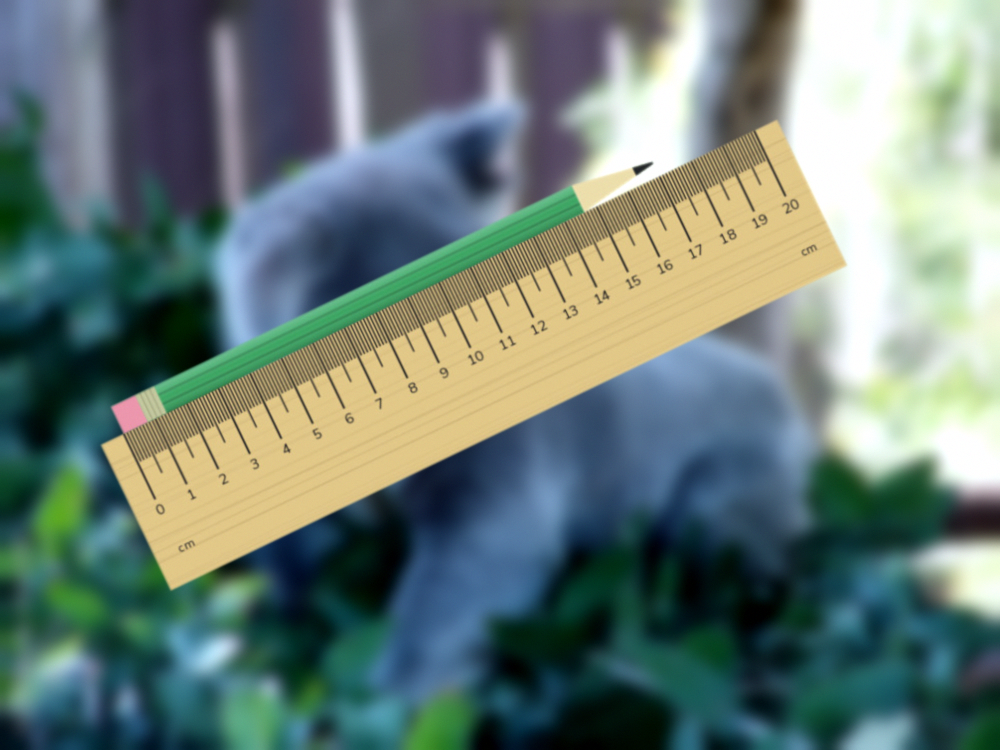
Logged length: 17
